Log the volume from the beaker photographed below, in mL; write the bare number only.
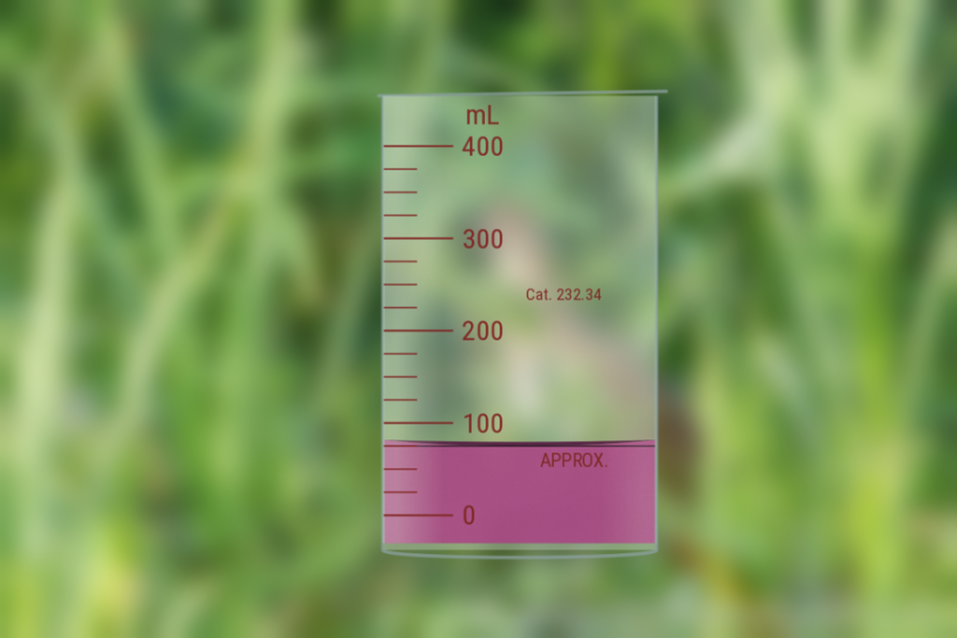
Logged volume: 75
